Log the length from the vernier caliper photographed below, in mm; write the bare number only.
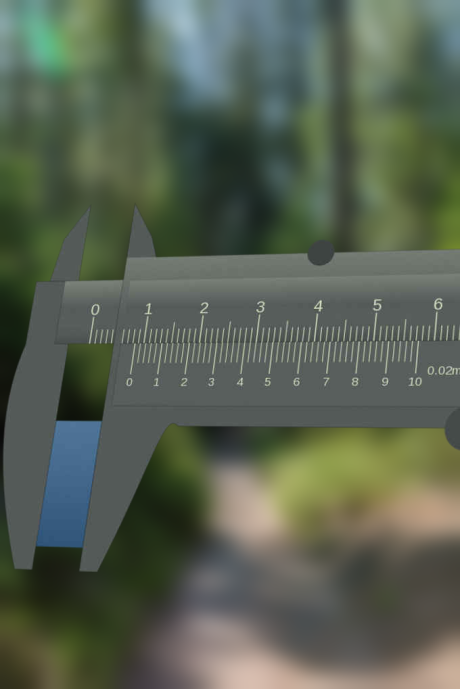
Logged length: 8.4
